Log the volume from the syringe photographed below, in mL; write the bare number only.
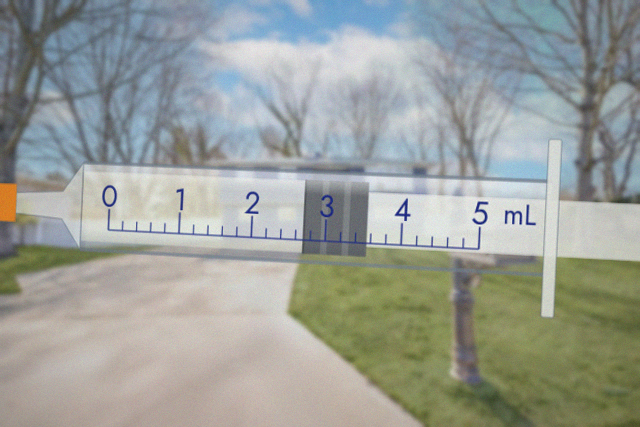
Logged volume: 2.7
